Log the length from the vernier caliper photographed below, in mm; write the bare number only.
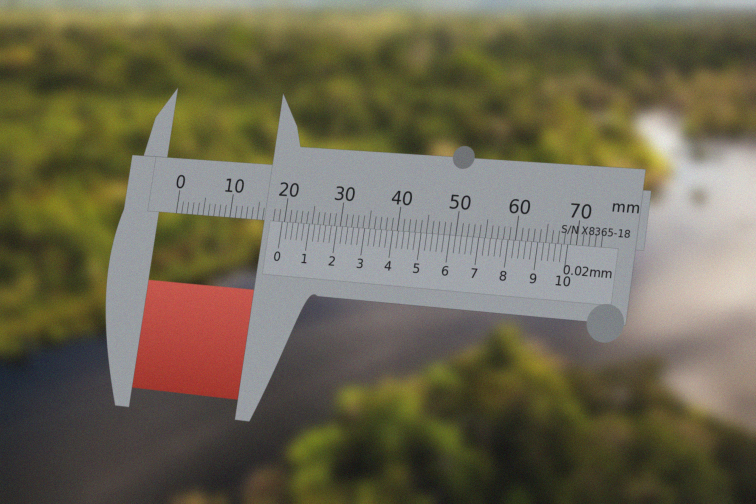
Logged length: 19.6
